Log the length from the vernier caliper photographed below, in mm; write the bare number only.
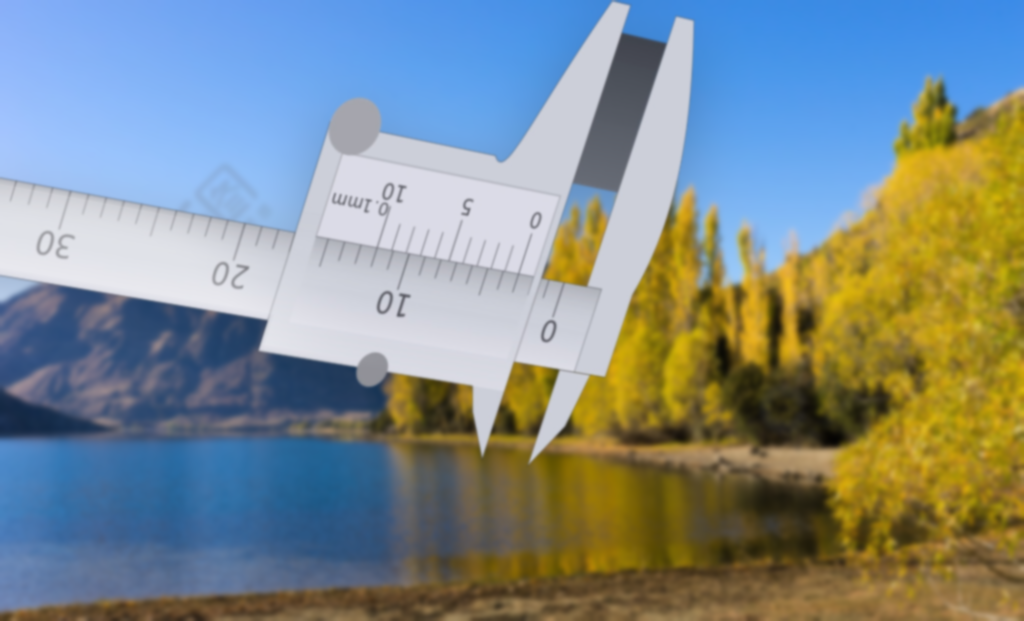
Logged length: 3.0
